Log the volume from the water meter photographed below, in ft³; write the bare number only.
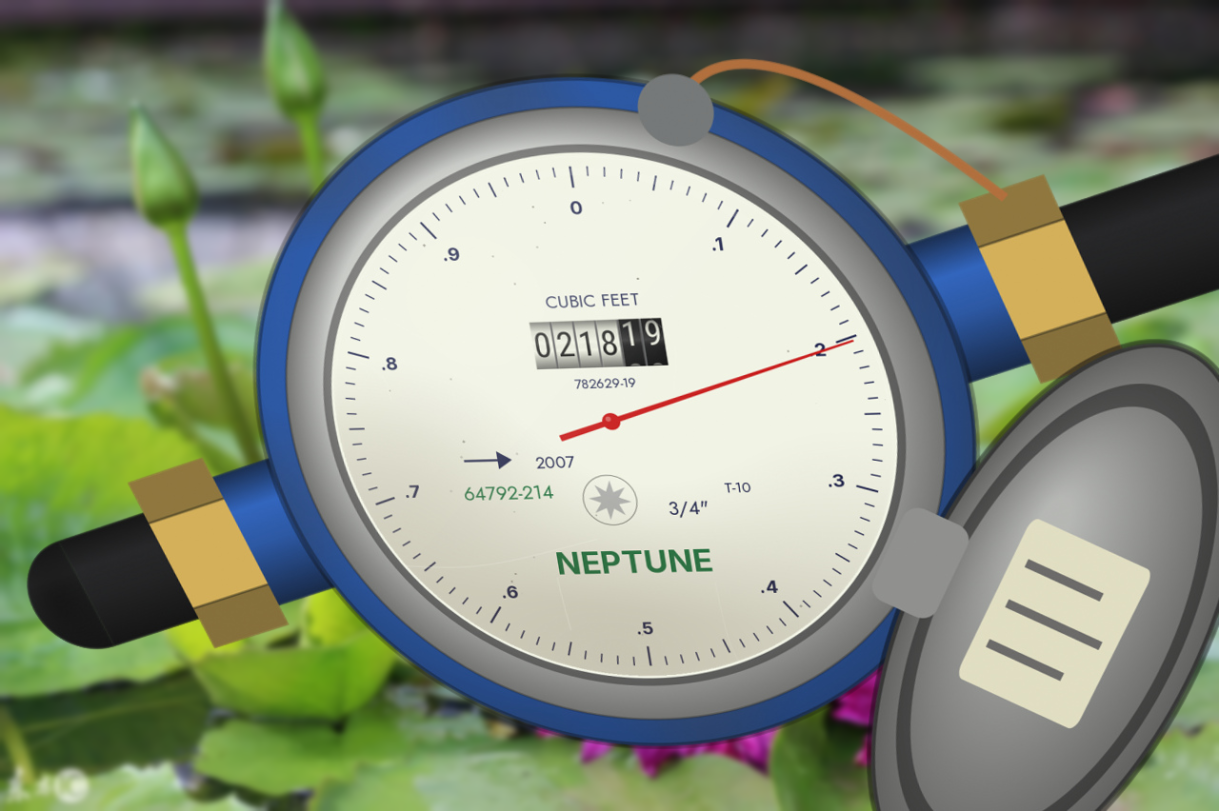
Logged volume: 21819.20
